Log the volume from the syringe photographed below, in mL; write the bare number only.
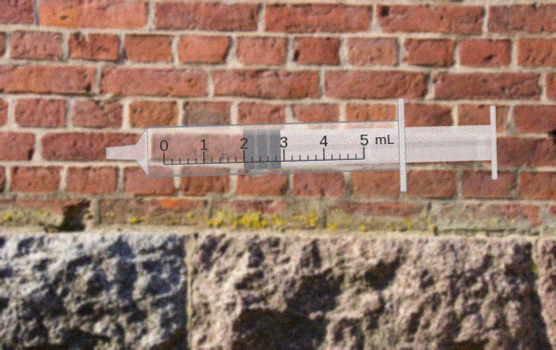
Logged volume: 2
